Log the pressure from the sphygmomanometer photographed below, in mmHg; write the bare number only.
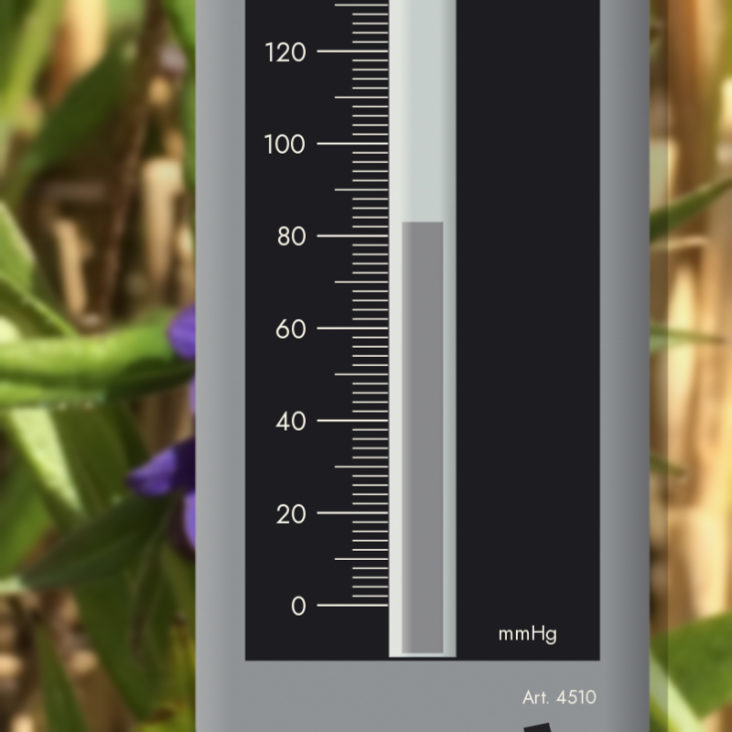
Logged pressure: 83
